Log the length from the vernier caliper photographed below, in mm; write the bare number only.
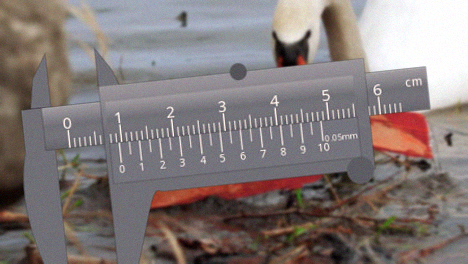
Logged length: 9.5
